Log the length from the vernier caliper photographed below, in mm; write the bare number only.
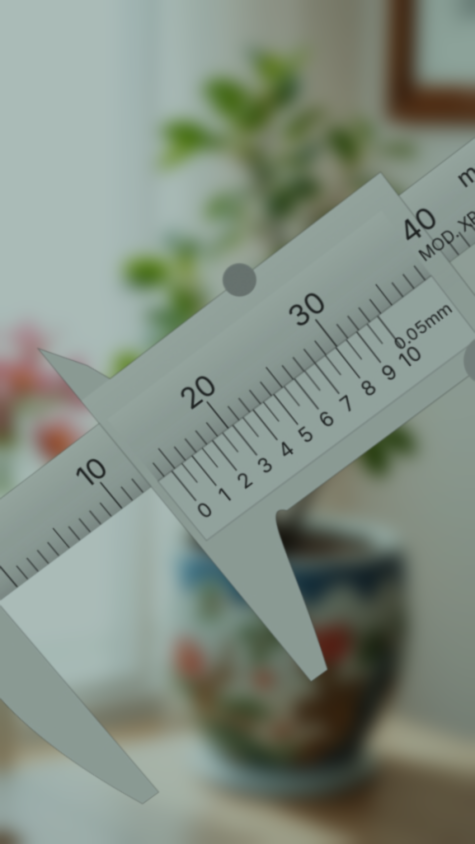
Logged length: 14.7
